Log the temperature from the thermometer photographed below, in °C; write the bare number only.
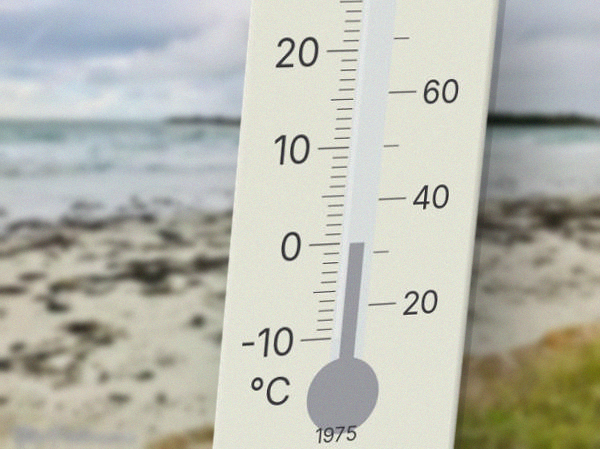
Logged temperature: 0
